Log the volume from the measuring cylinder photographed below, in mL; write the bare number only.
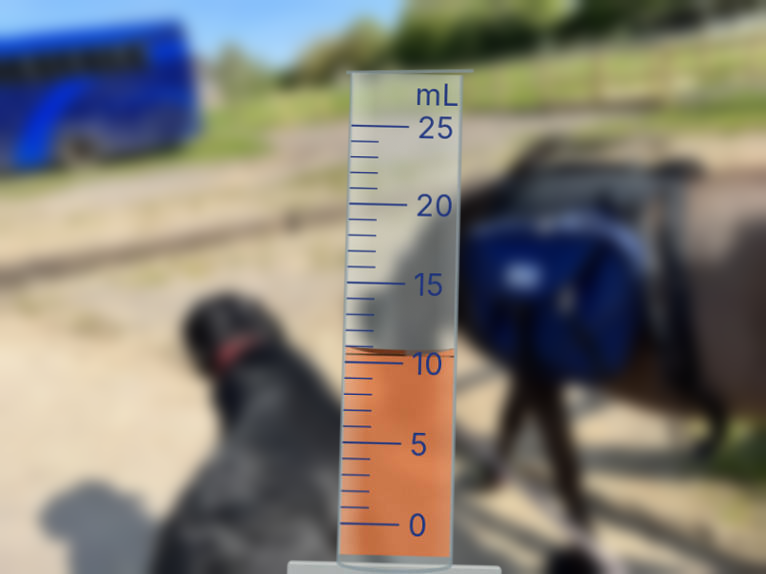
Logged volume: 10.5
